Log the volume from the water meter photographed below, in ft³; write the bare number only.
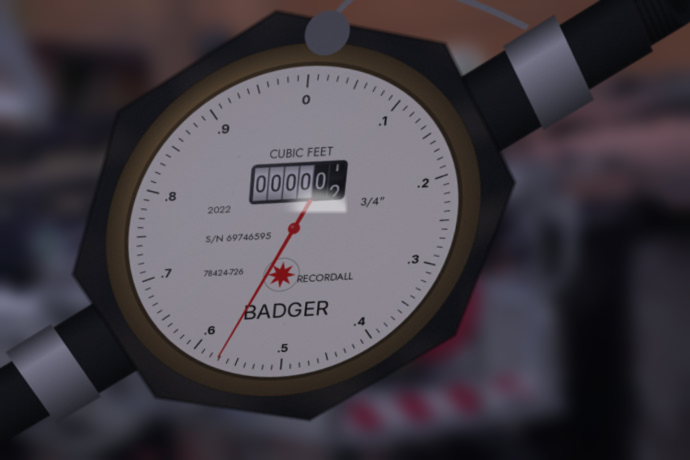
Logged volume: 1.57
